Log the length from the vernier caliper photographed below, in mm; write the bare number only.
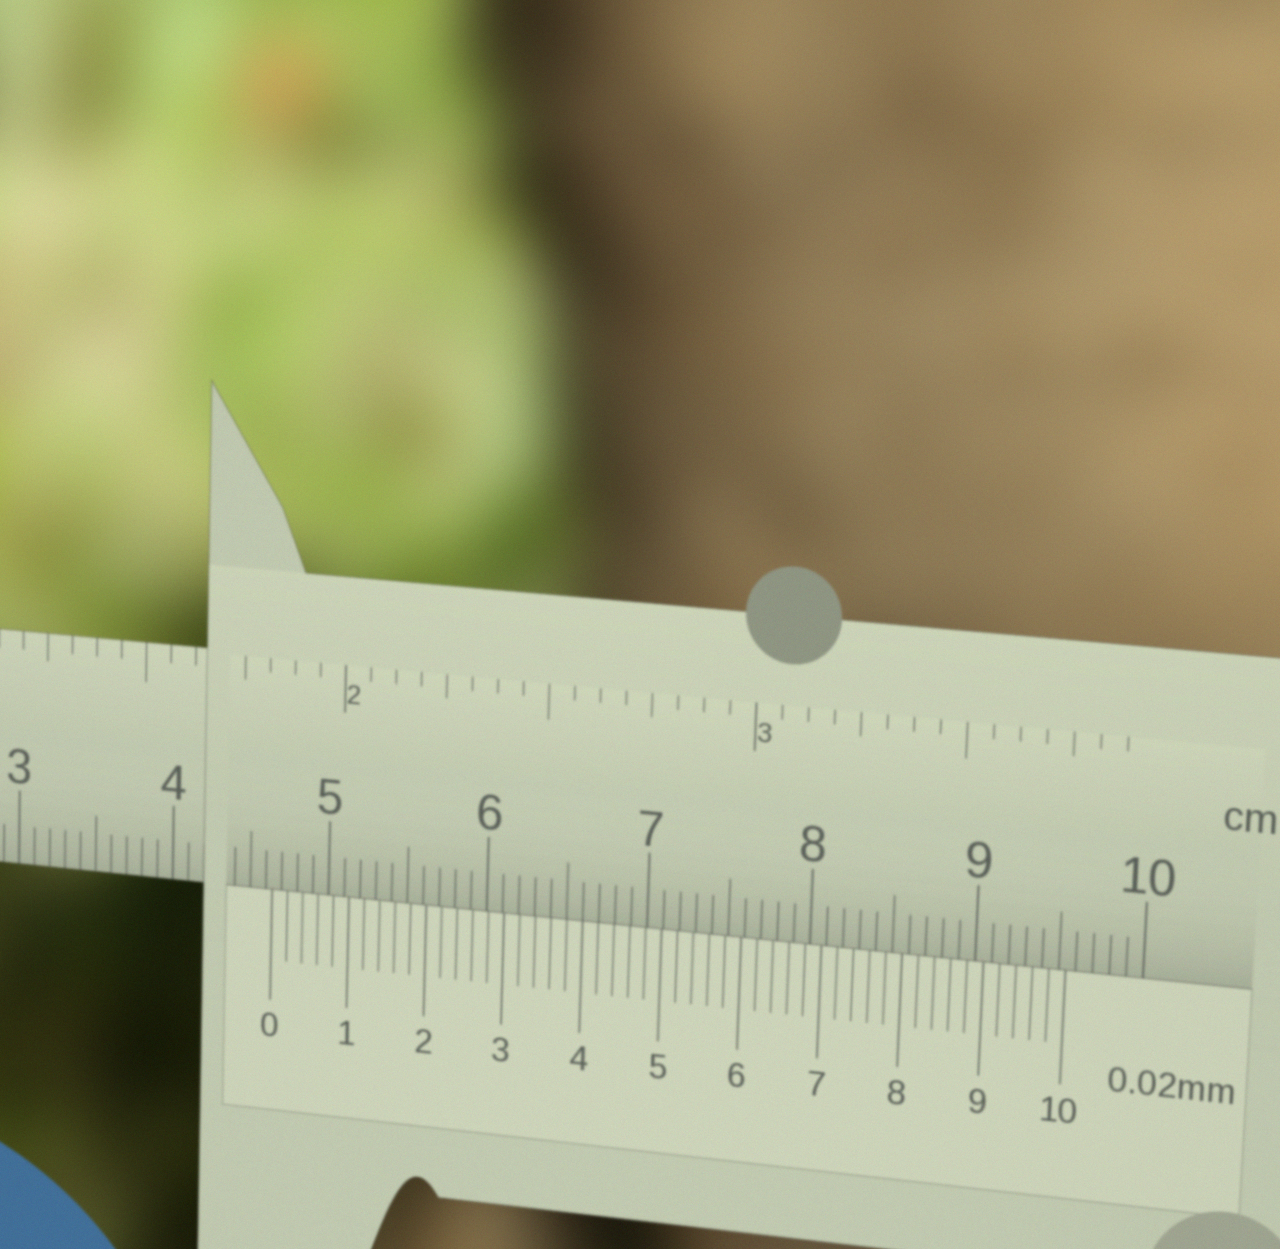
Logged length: 46.4
